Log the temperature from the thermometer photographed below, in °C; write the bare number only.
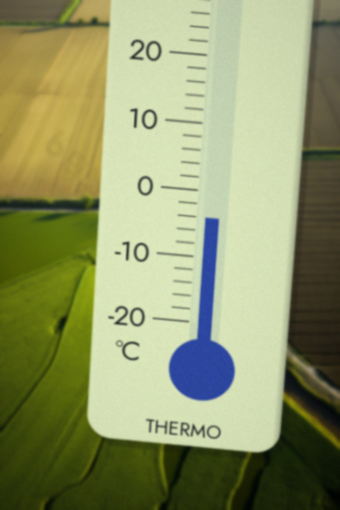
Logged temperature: -4
